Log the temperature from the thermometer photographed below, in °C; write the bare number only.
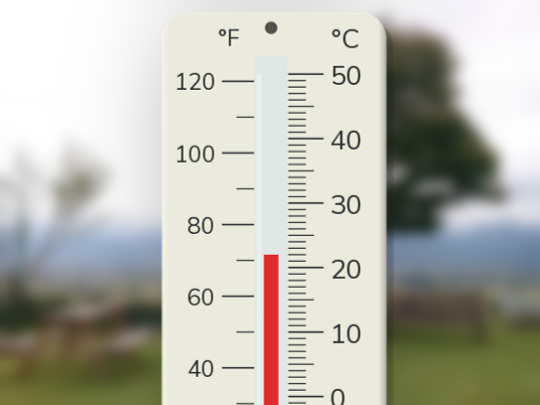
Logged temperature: 22
